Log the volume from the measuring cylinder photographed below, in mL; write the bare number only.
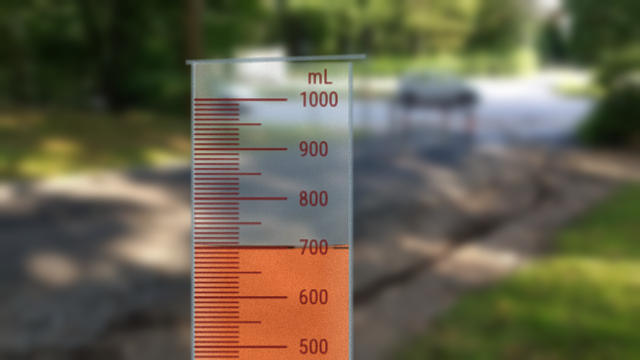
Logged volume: 700
